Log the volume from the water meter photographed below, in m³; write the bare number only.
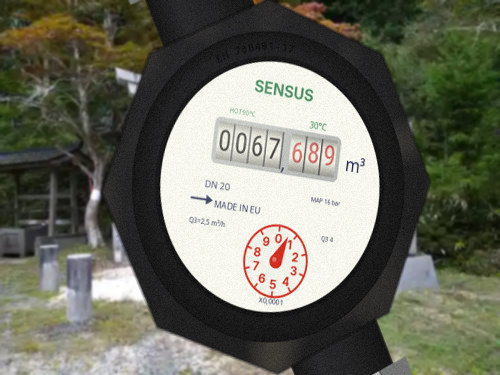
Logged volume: 67.6890
